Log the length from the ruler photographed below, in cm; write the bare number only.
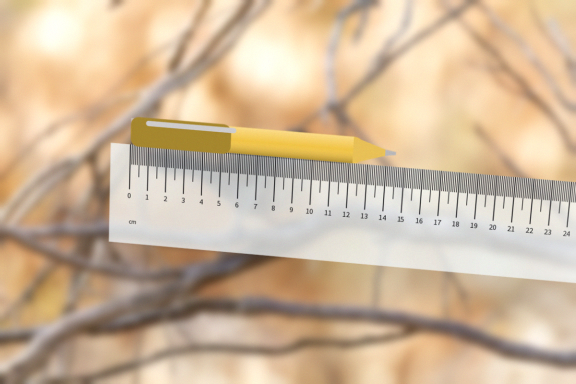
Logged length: 14.5
